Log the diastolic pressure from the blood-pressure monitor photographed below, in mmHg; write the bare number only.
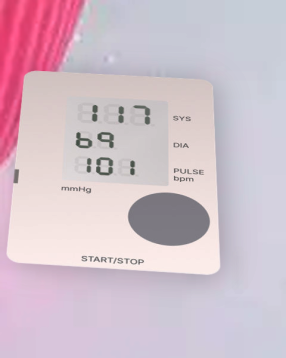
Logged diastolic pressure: 69
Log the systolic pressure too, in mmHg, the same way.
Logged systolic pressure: 117
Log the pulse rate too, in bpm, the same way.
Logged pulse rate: 101
